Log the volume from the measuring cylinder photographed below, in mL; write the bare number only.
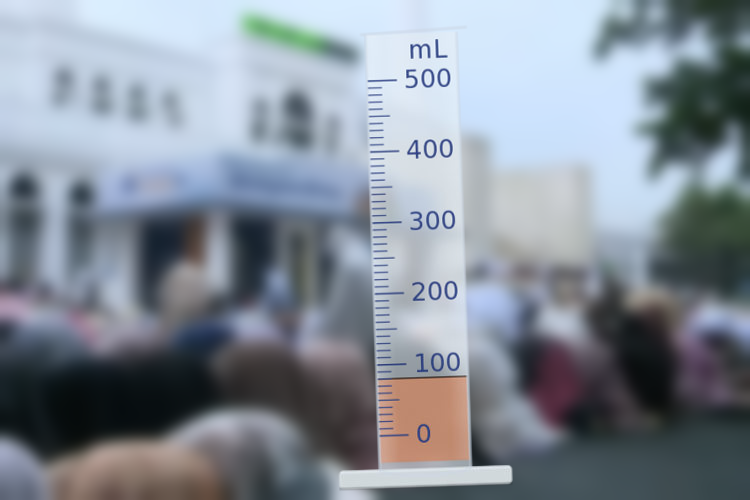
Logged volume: 80
